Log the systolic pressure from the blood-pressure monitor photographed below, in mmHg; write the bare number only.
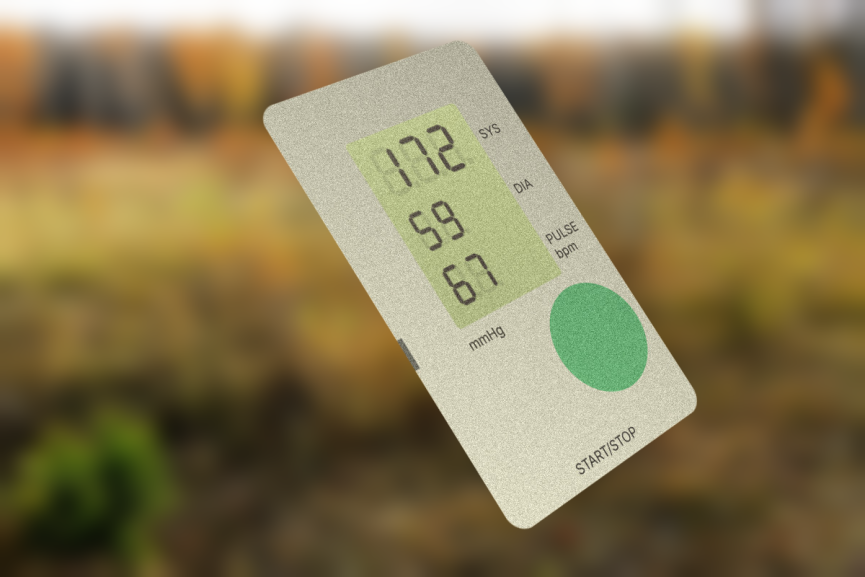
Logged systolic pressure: 172
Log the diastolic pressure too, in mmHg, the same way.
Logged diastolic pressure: 59
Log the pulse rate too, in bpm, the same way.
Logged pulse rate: 67
